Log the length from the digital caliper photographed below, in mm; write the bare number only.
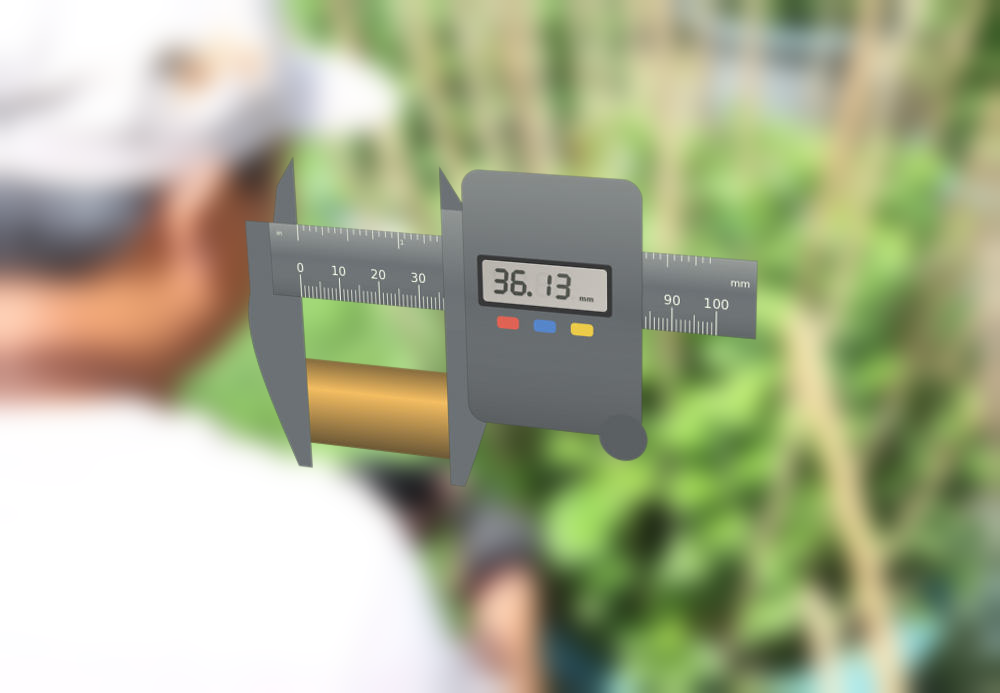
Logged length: 36.13
